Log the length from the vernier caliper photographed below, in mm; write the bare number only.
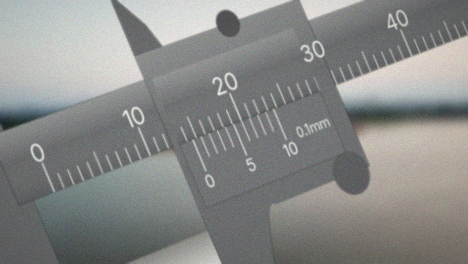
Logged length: 14.6
